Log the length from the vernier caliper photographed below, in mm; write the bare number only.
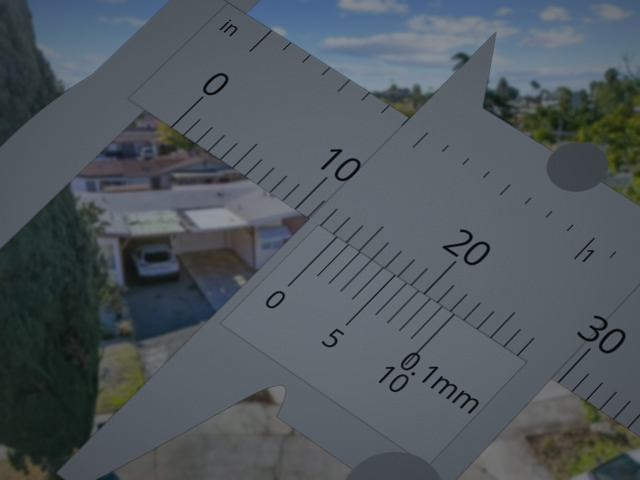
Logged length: 13.3
